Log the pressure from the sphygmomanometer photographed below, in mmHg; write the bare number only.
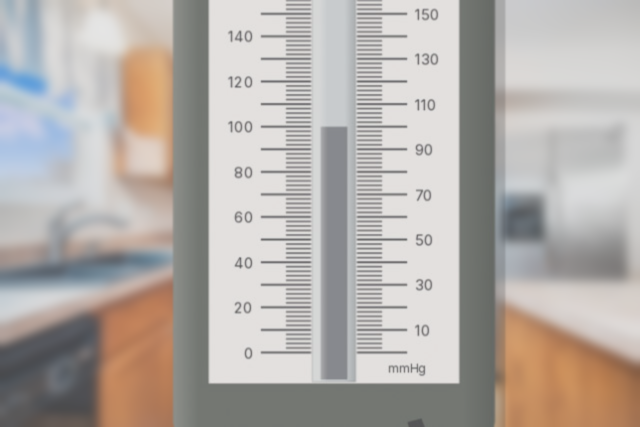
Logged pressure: 100
